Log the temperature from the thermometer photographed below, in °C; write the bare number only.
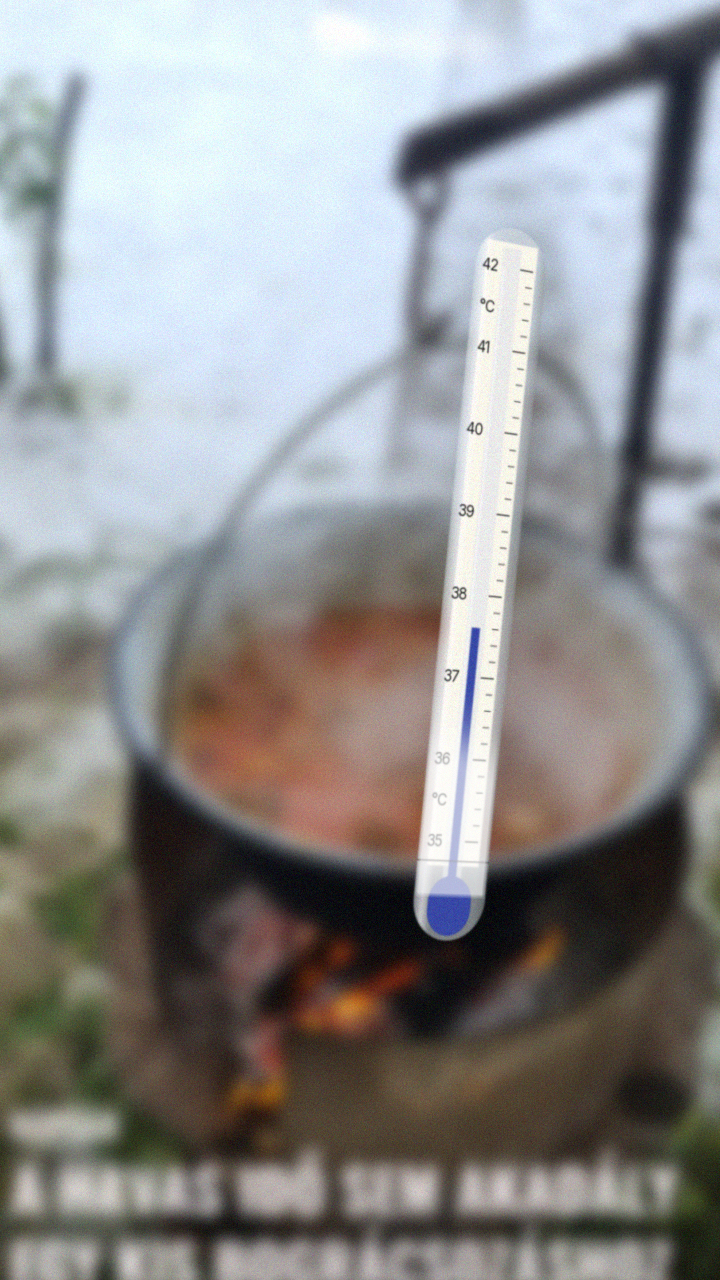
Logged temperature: 37.6
